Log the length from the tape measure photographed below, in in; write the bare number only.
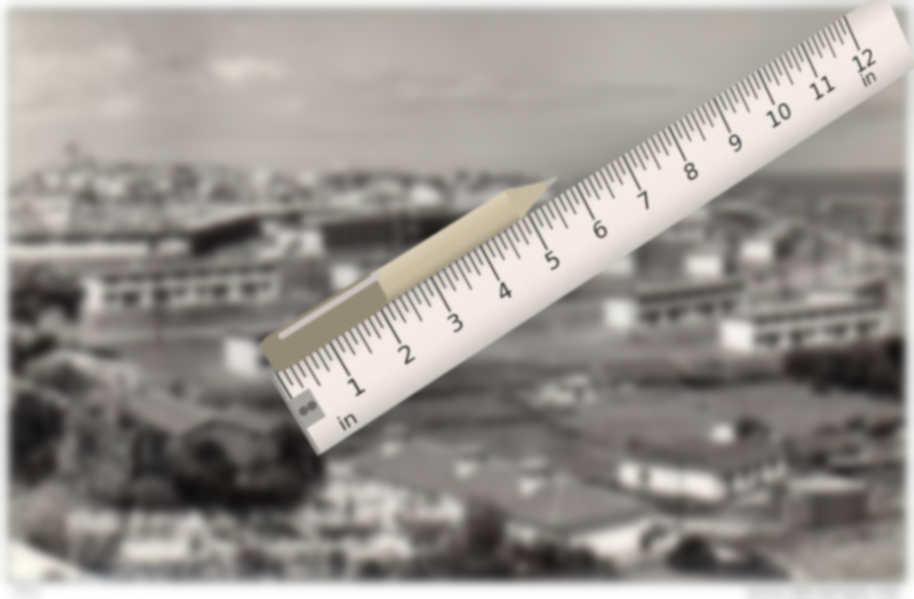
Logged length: 5.75
